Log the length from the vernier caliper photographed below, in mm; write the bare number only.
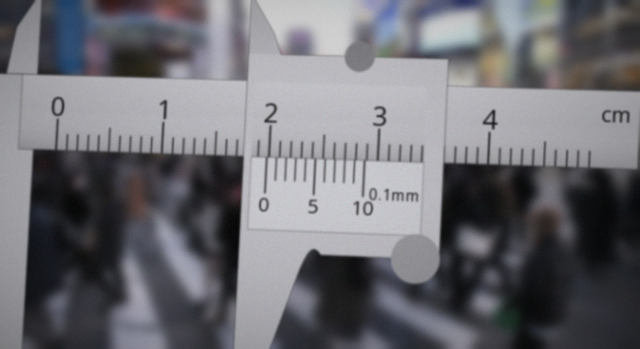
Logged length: 19.8
